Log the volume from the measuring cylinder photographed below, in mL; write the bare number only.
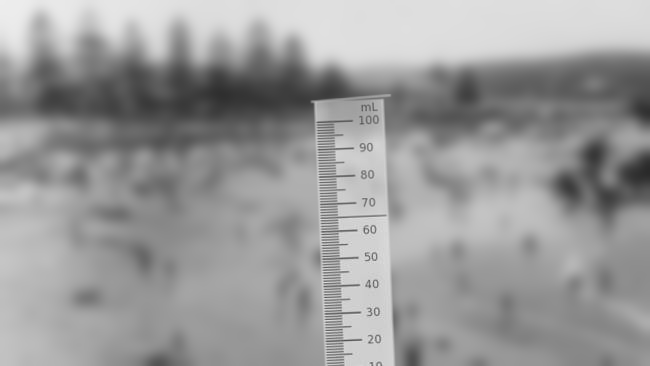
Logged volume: 65
